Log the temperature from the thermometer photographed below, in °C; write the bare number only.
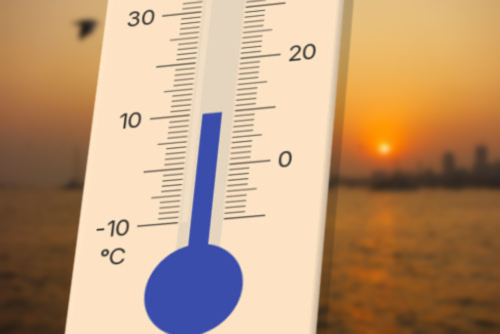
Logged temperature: 10
